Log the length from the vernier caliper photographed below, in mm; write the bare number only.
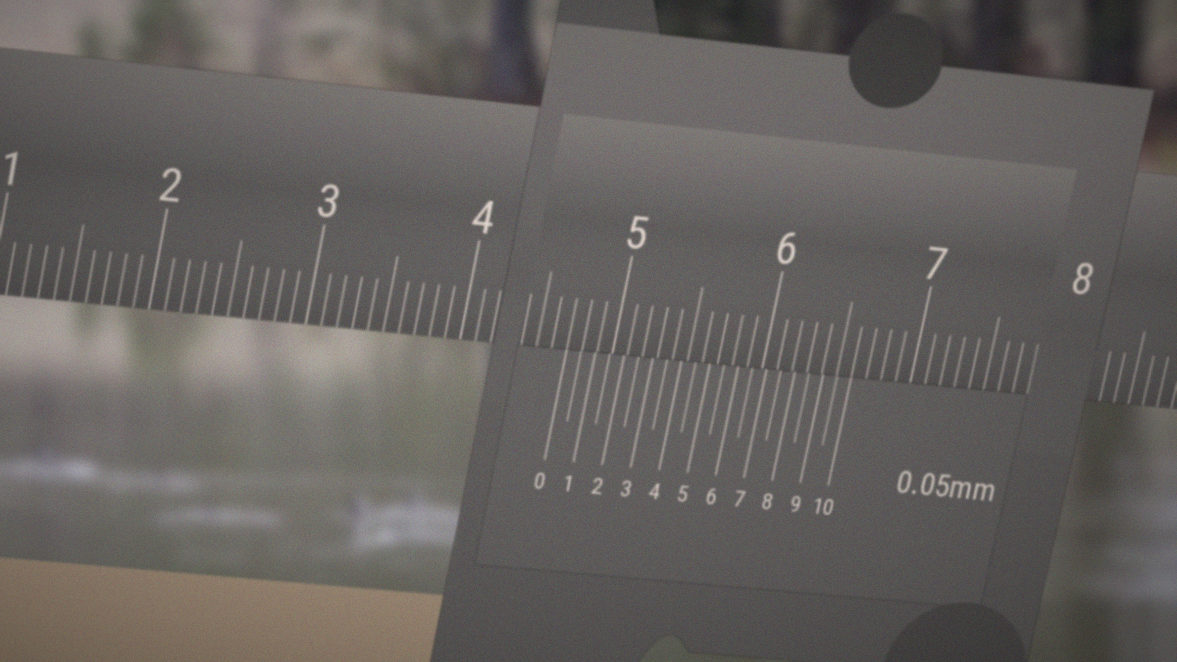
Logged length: 47.0
